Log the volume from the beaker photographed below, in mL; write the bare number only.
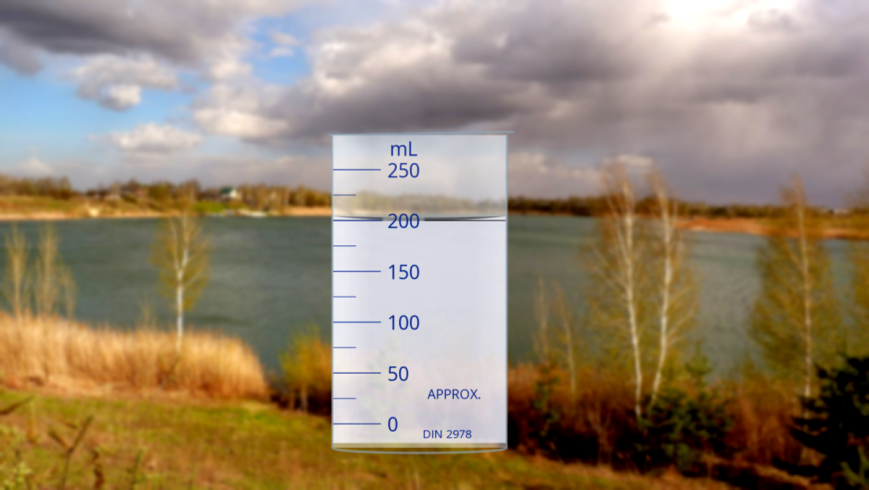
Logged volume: 200
